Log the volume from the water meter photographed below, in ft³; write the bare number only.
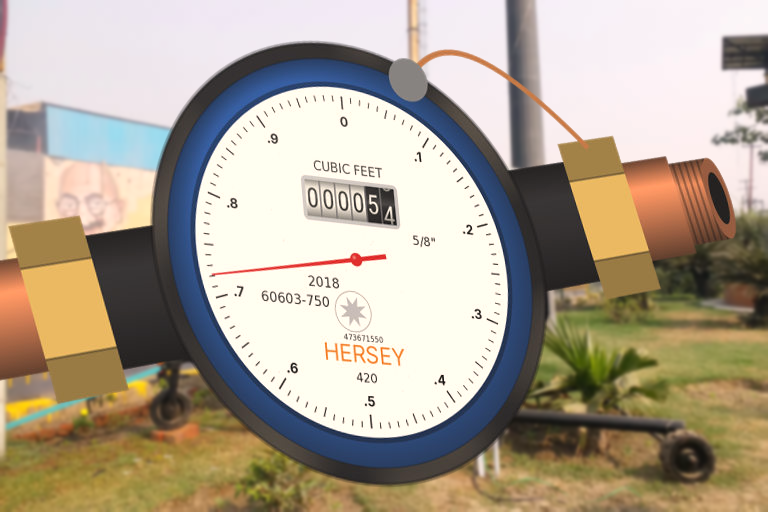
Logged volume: 53.72
